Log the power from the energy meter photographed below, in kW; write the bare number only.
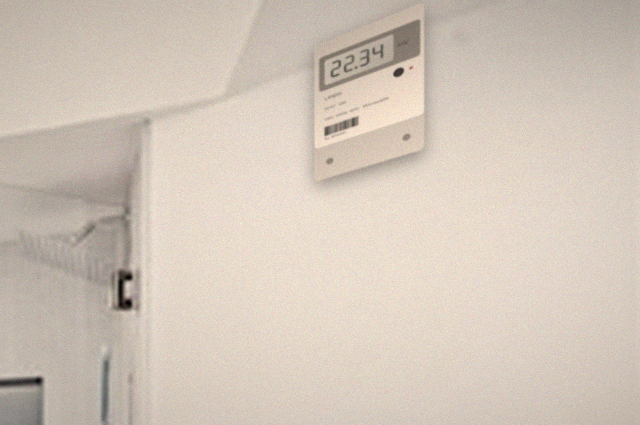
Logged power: 22.34
